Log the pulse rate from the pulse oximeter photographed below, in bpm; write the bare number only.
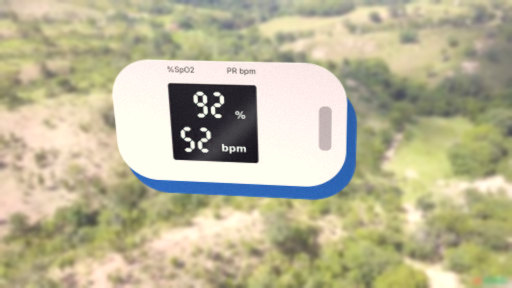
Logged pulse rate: 52
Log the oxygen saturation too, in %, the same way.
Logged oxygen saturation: 92
